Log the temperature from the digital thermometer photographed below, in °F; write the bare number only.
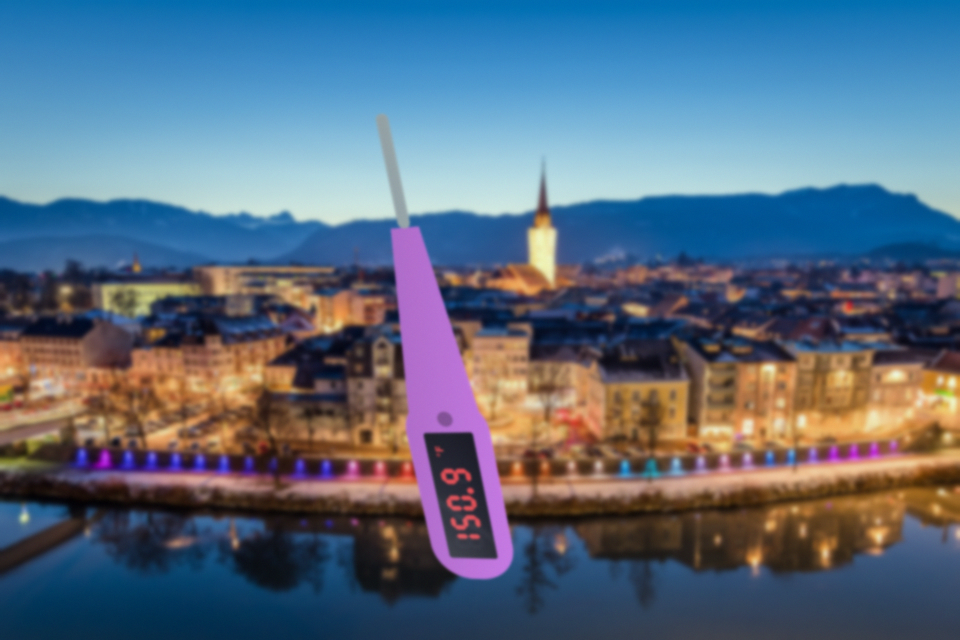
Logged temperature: 150.9
